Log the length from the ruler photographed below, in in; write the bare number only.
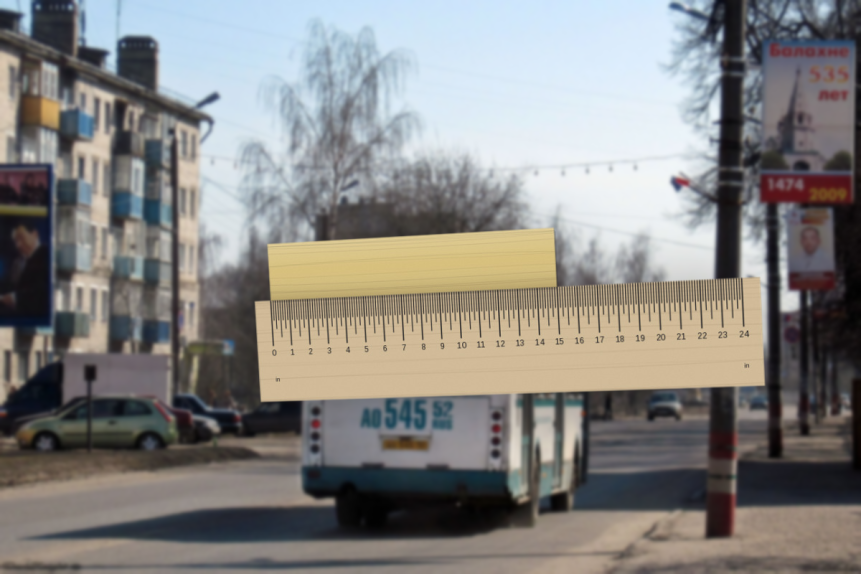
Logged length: 15
